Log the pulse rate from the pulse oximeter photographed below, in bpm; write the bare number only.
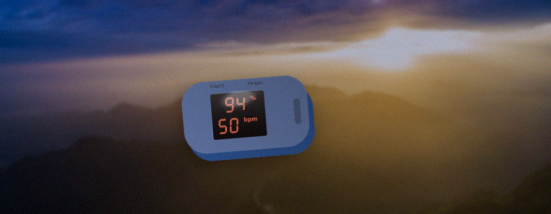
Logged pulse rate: 50
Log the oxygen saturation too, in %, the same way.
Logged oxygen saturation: 94
